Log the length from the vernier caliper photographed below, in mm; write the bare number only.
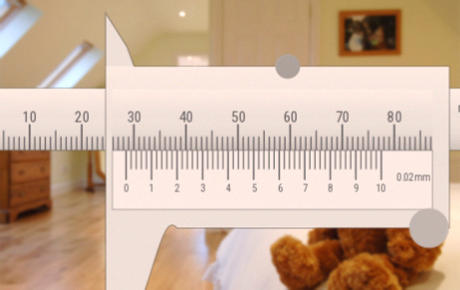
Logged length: 28.5
